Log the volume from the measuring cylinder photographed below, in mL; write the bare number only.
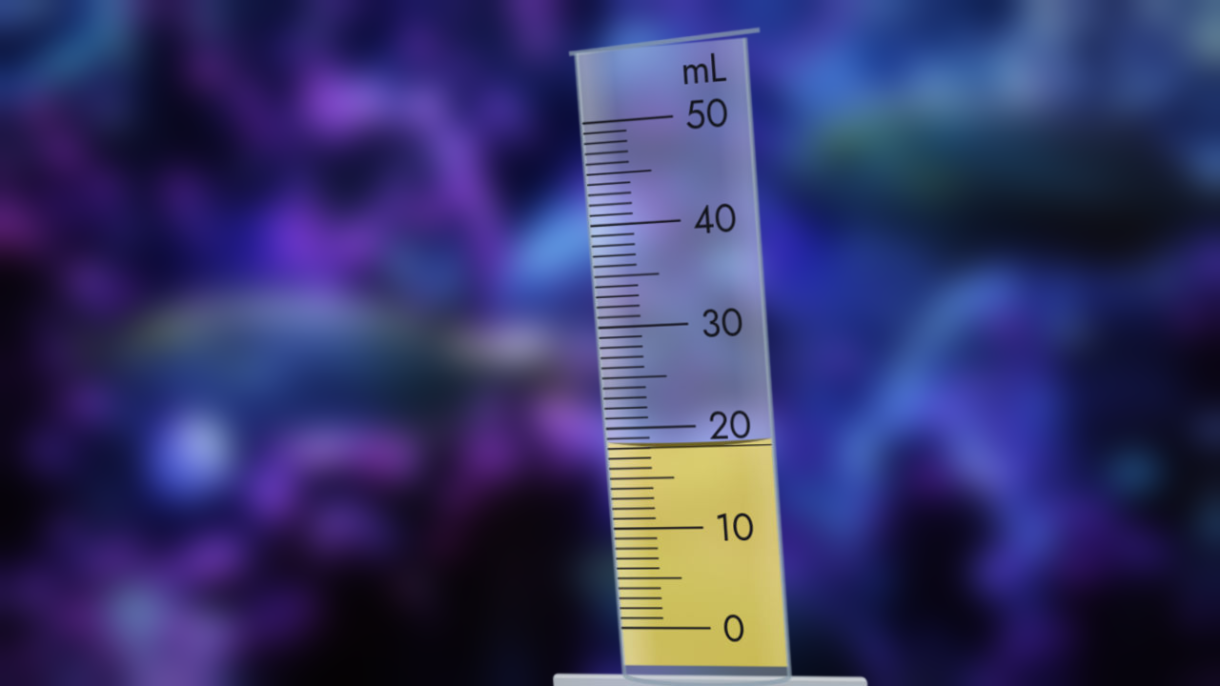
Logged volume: 18
